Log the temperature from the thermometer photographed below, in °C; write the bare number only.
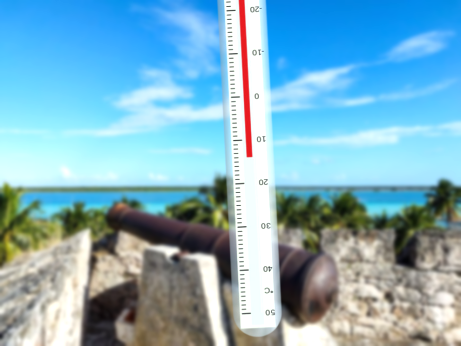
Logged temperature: 14
